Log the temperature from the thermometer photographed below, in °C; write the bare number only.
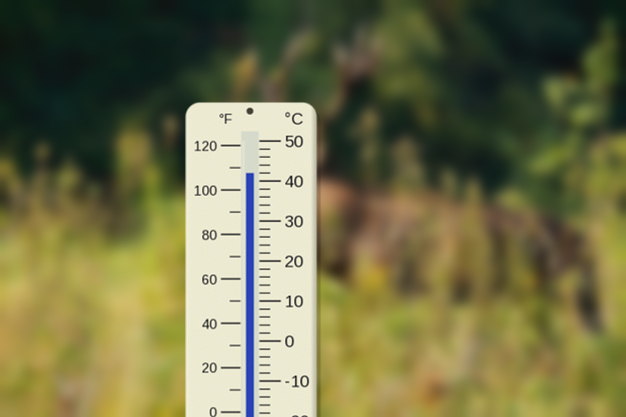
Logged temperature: 42
